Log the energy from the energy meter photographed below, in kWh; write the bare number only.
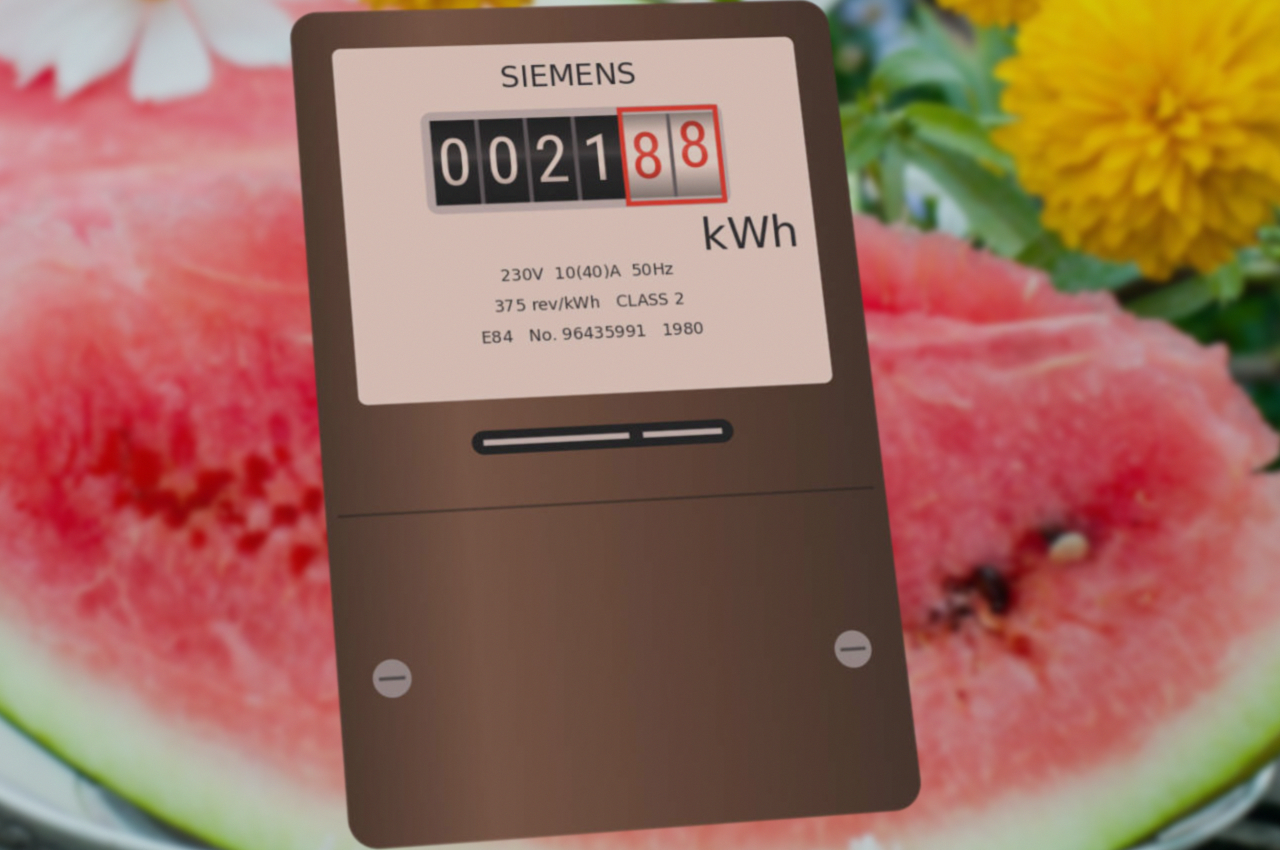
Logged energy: 21.88
